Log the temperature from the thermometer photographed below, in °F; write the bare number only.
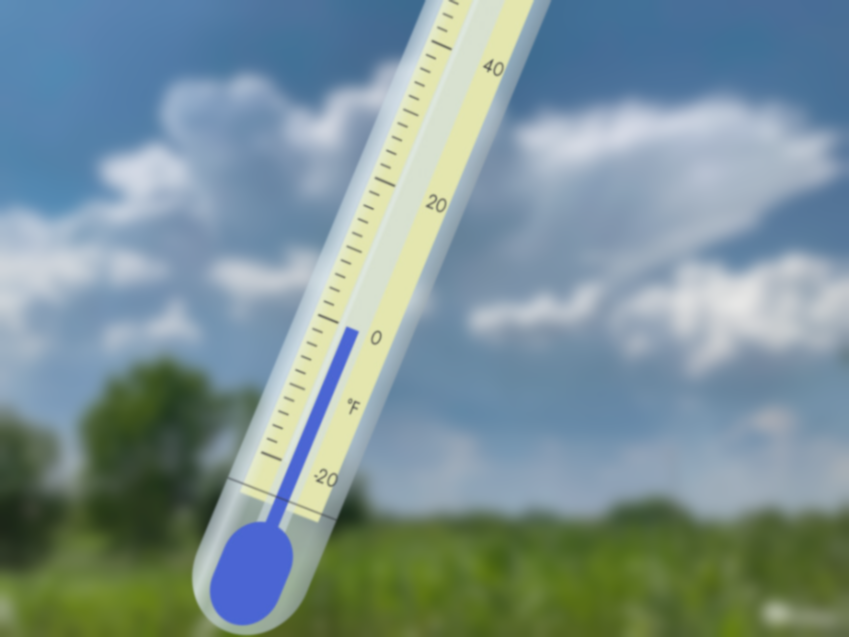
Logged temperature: 0
